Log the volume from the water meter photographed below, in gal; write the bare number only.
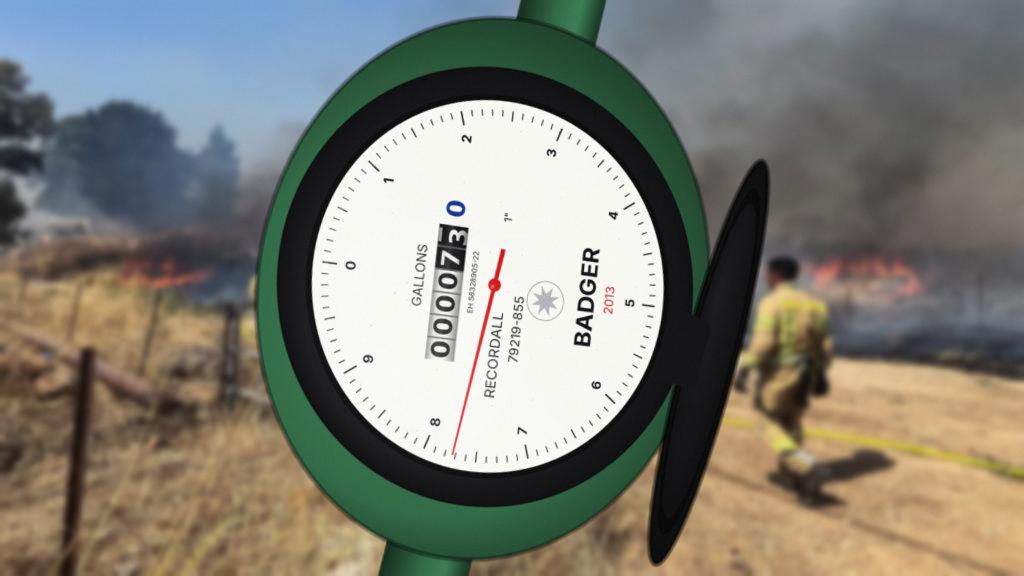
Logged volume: 727.7
